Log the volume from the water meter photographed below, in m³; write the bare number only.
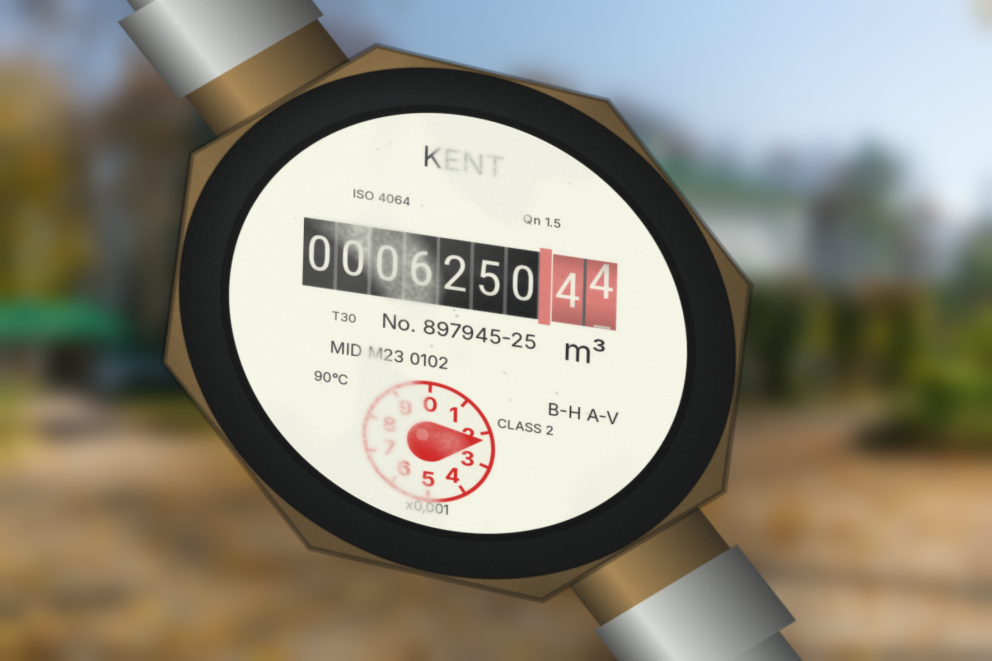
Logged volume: 6250.442
